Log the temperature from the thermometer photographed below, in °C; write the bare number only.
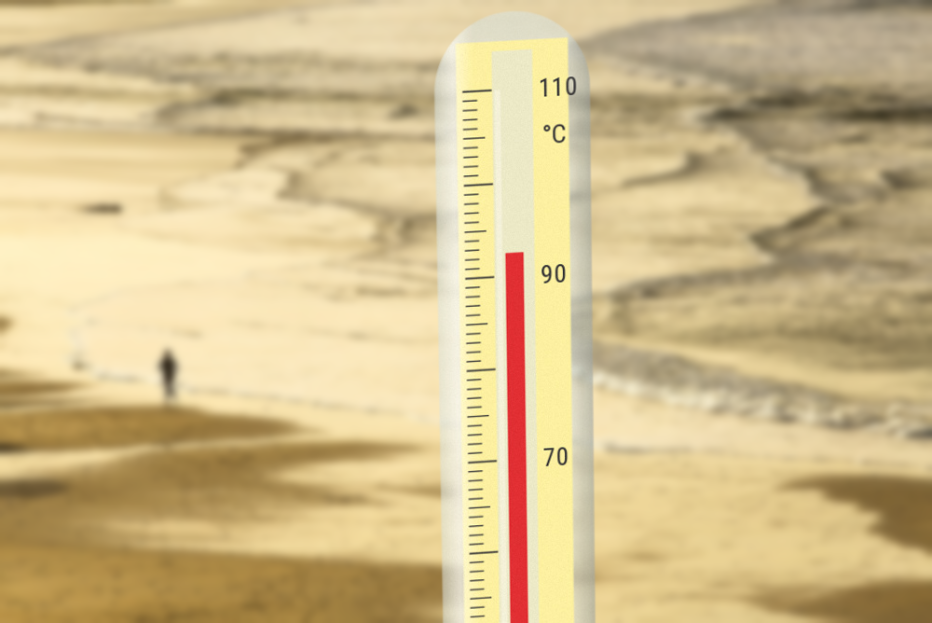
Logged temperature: 92.5
